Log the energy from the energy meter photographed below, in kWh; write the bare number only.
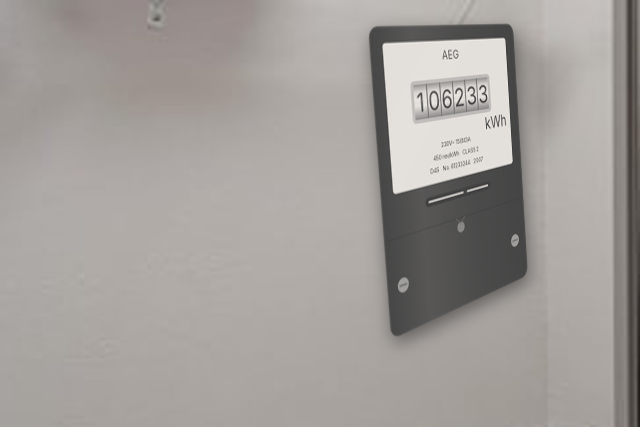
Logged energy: 106233
